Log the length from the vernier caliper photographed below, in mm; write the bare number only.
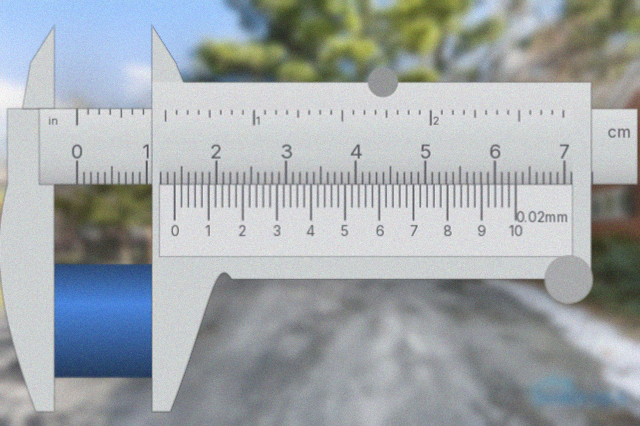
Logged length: 14.0
